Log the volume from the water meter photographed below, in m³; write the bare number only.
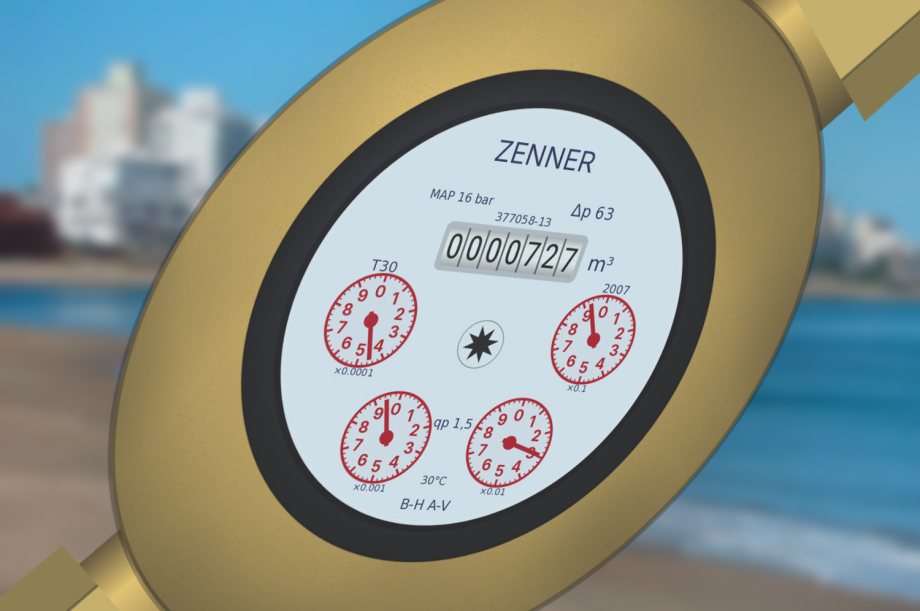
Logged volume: 726.9294
